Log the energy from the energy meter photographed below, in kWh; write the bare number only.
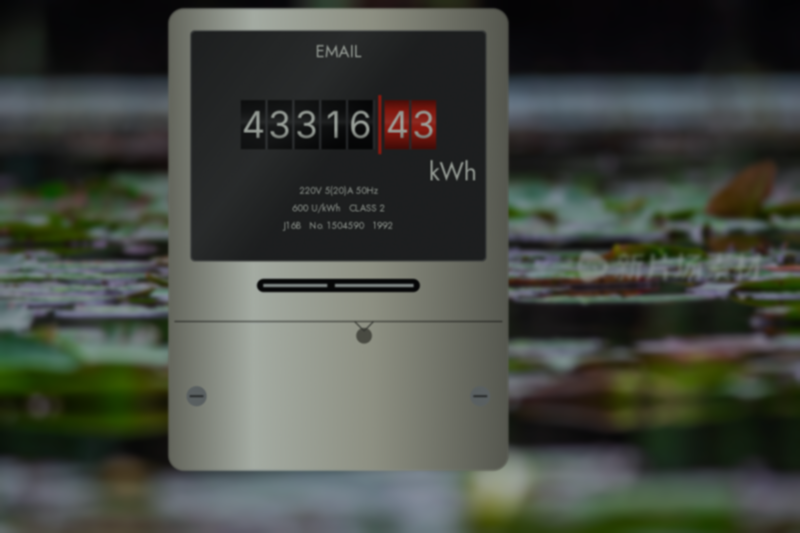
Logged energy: 43316.43
